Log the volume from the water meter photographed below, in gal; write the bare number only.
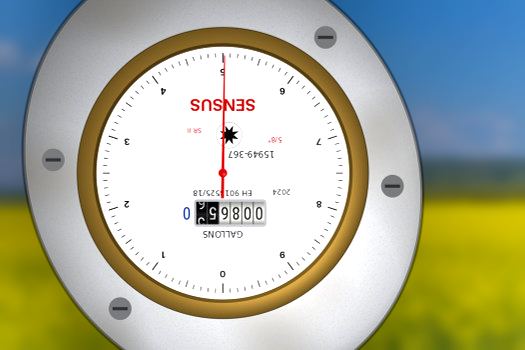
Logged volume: 86555.0
